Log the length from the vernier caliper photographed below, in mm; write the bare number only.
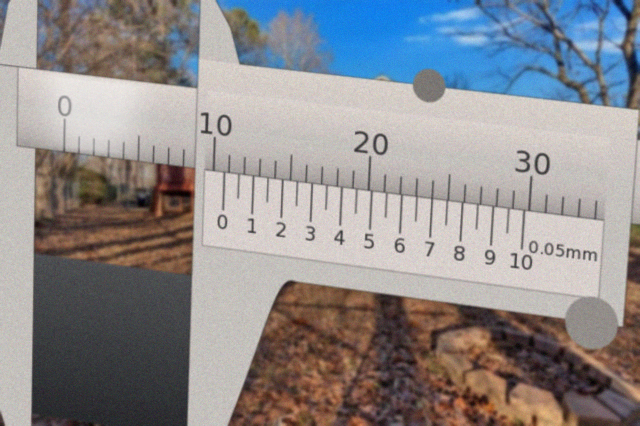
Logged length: 10.7
